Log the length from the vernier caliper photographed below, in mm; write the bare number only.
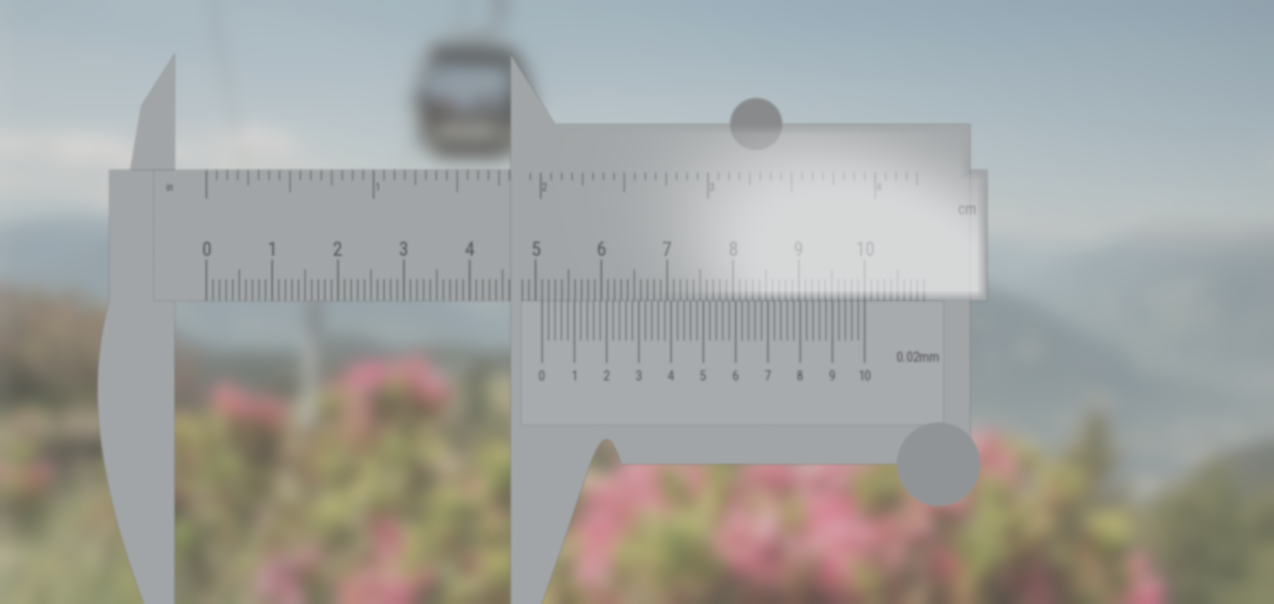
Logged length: 51.0
